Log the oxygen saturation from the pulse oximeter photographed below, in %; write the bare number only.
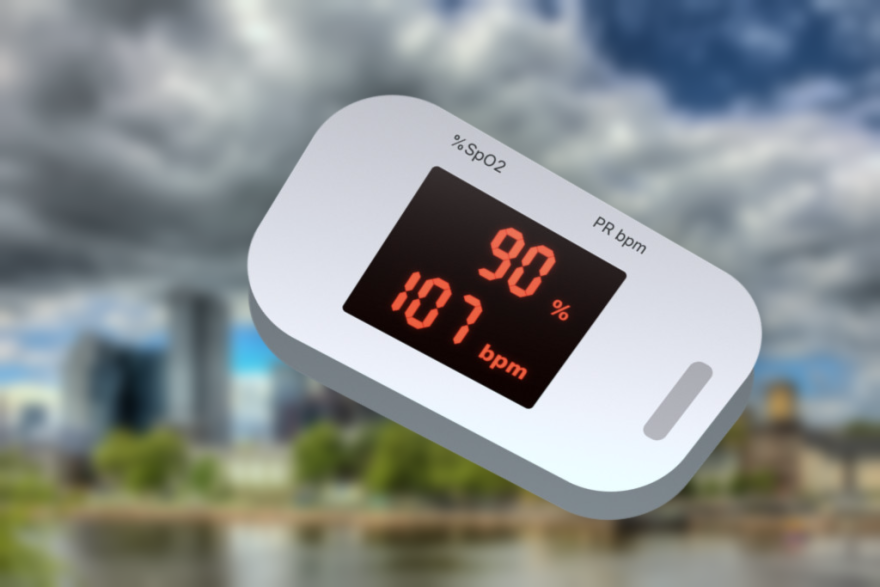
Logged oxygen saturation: 90
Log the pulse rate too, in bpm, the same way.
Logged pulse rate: 107
